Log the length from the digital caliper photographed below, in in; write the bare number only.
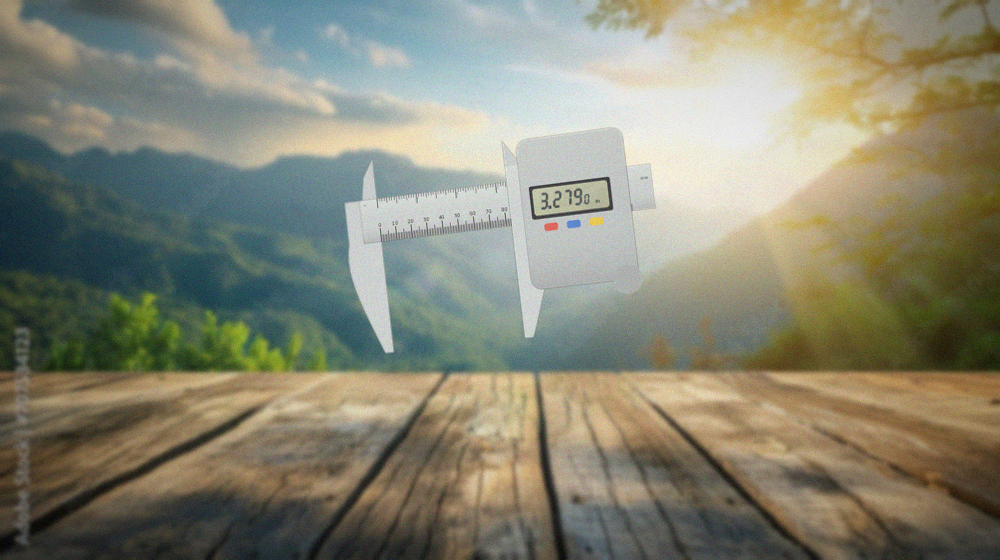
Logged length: 3.2790
